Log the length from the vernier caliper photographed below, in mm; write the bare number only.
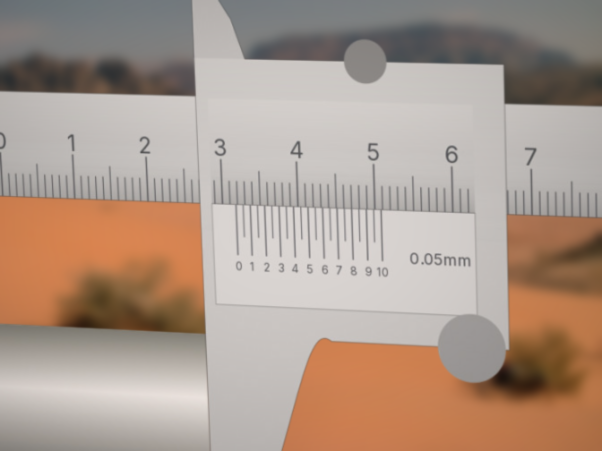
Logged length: 31.8
